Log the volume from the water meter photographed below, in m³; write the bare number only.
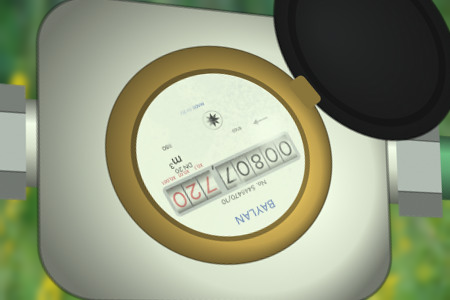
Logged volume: 807.720
